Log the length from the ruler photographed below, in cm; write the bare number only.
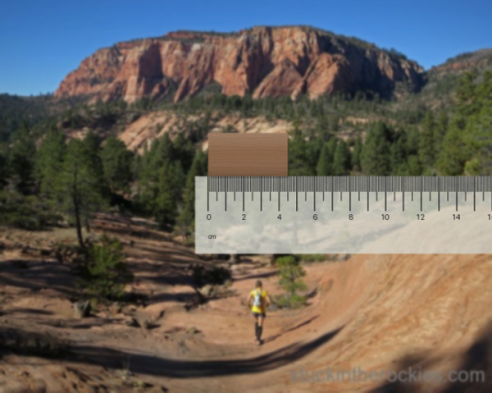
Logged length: 4.5
